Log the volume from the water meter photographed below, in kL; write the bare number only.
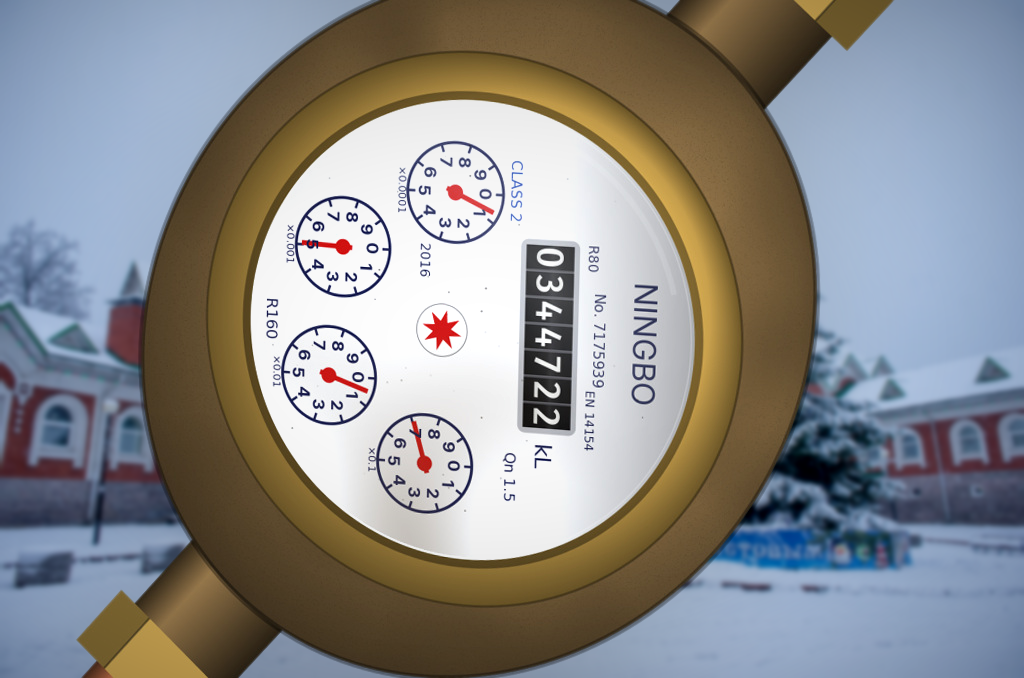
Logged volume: 344722.7050
